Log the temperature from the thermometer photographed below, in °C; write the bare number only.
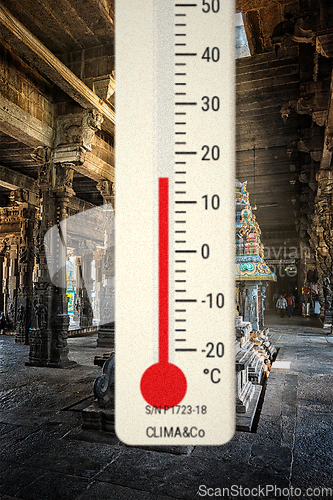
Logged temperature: 15
